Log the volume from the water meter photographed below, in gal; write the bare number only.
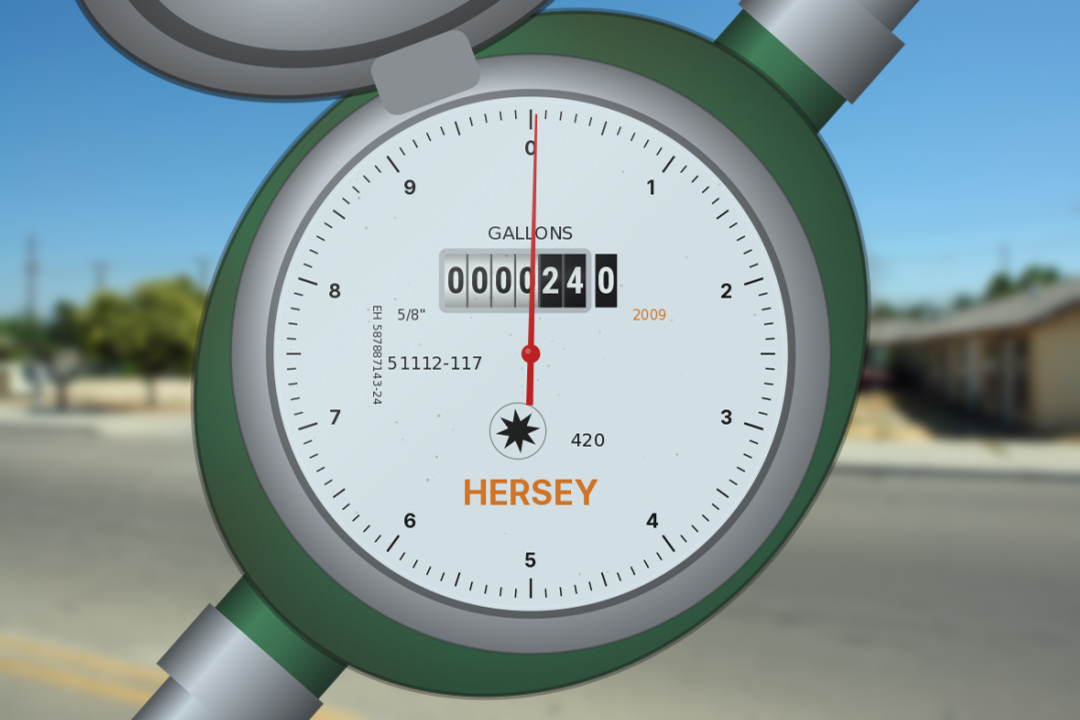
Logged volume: 240.0
